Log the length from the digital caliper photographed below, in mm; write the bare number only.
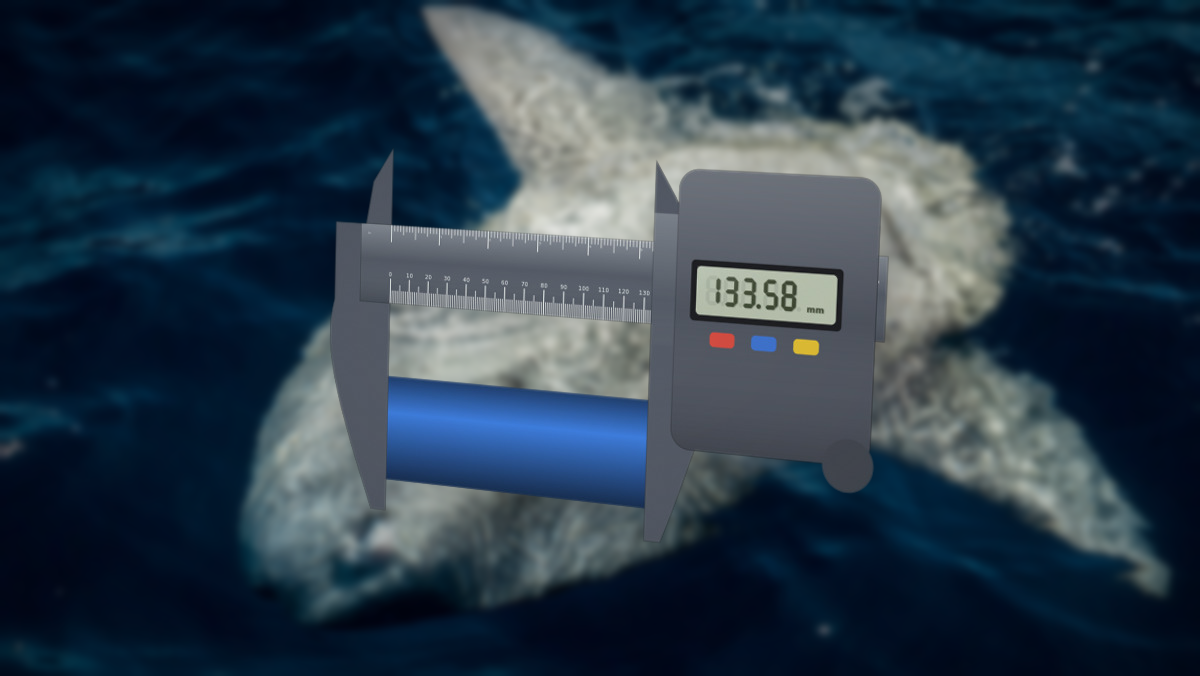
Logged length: 133.58
